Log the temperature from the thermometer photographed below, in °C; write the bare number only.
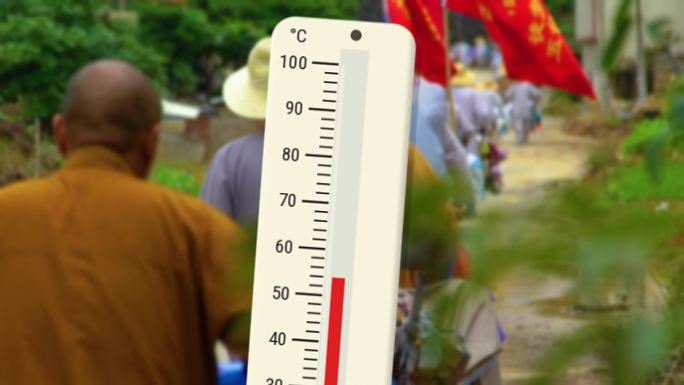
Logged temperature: 54
